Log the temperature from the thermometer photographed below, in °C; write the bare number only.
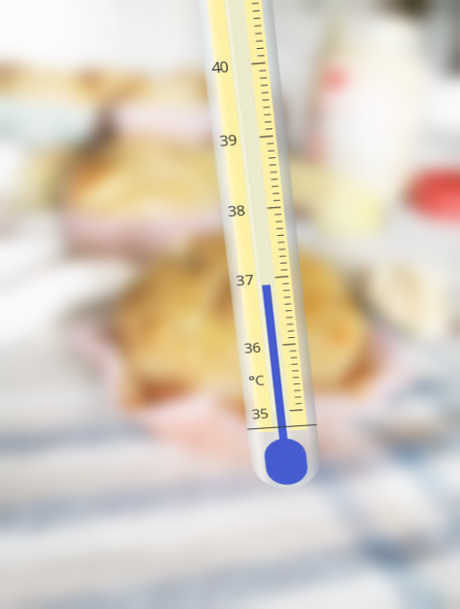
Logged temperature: 36.9
